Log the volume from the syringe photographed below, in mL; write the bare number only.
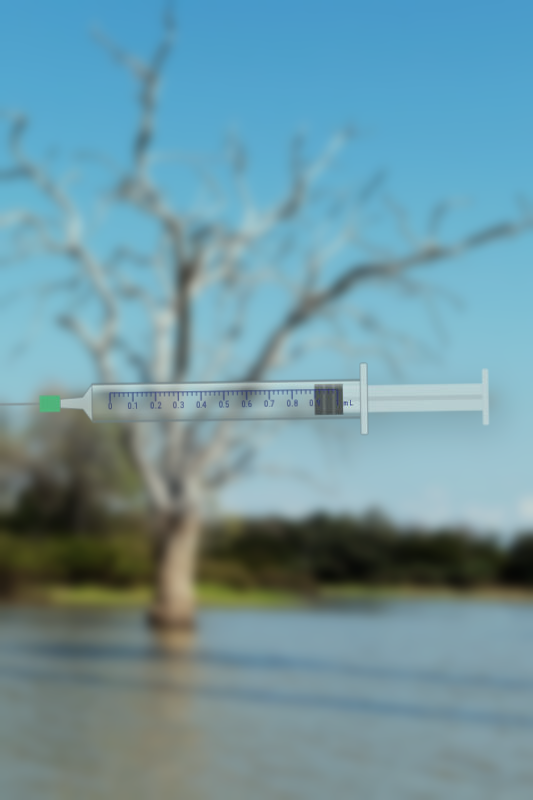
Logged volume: 0.9
